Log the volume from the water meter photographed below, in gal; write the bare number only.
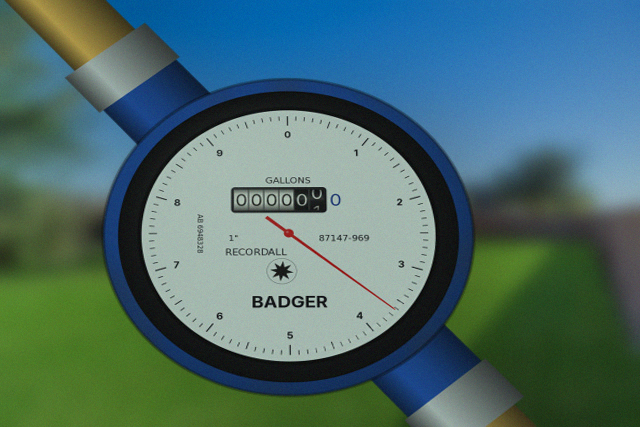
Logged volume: 3.6
